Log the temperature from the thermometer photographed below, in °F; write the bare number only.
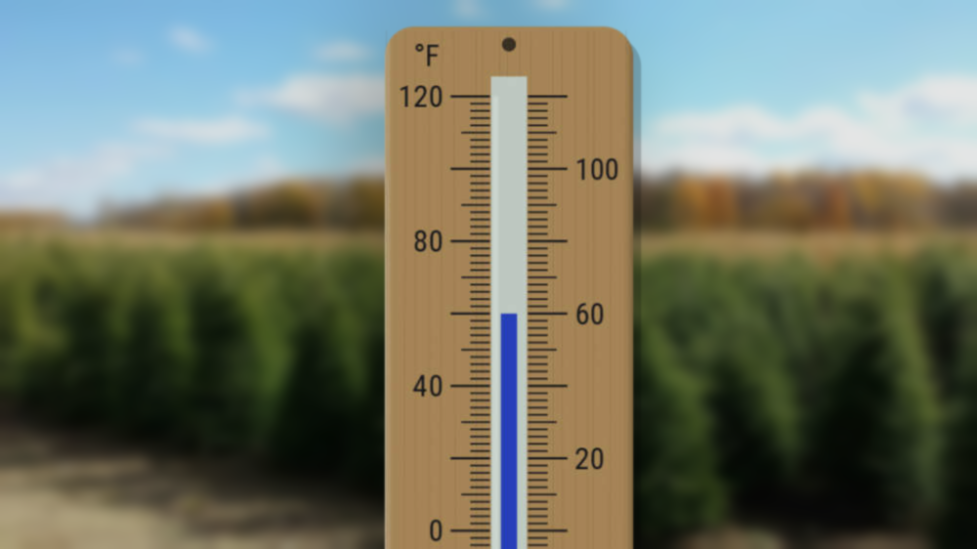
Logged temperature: 60
